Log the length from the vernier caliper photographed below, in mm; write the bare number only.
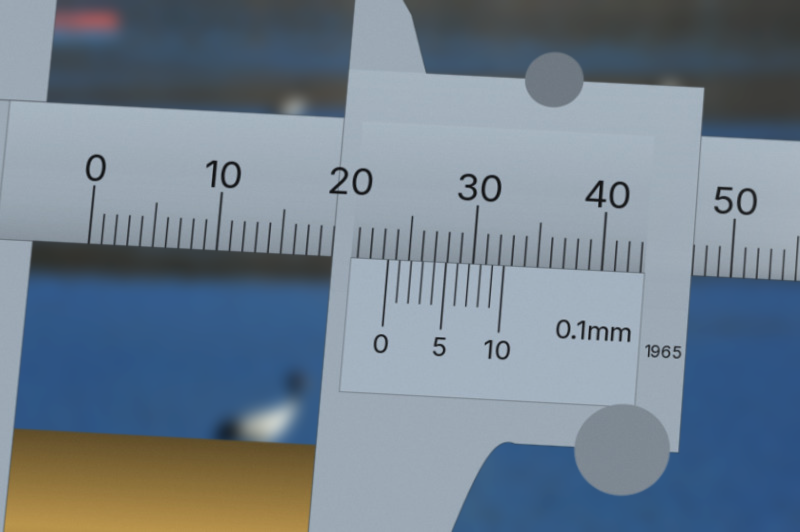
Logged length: 23.4
